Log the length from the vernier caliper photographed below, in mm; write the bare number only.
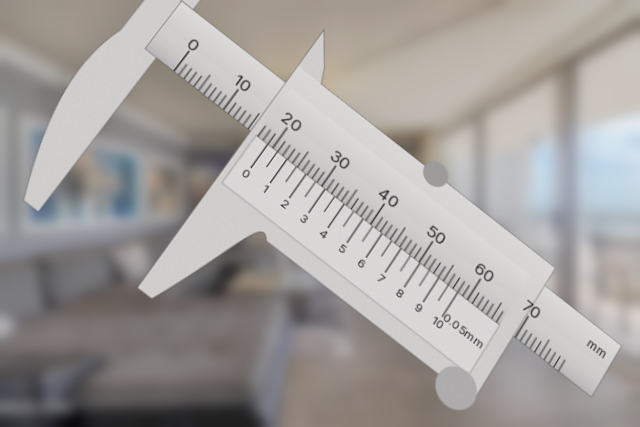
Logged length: 19.0
